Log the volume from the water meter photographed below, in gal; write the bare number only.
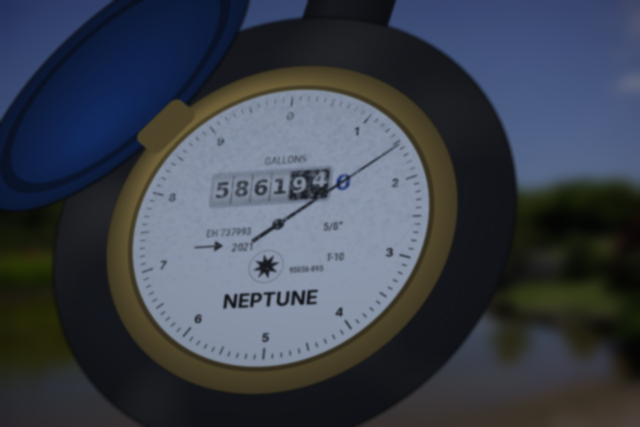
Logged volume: 5861941.5
